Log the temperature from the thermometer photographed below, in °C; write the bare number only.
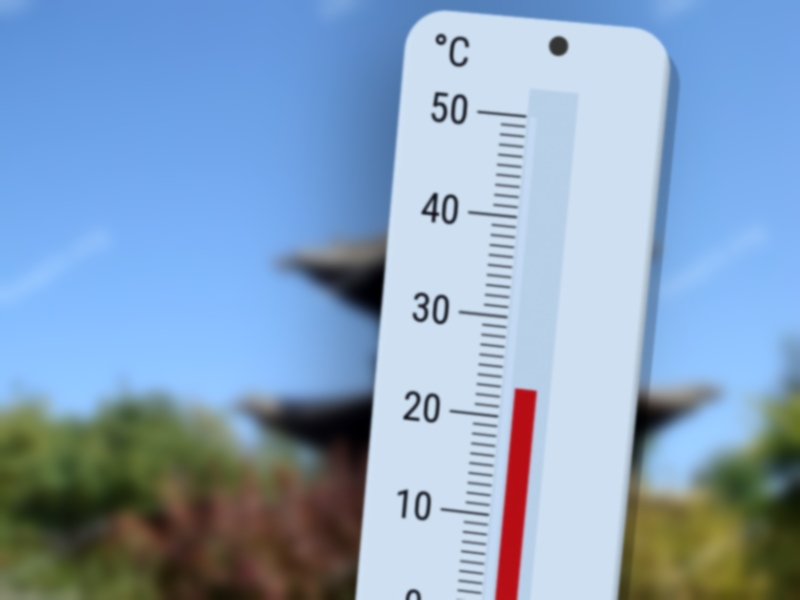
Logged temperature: 23
